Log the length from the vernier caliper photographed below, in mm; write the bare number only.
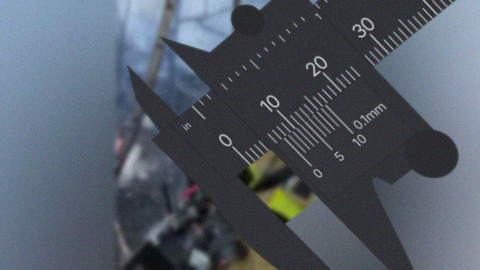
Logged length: 7.5
